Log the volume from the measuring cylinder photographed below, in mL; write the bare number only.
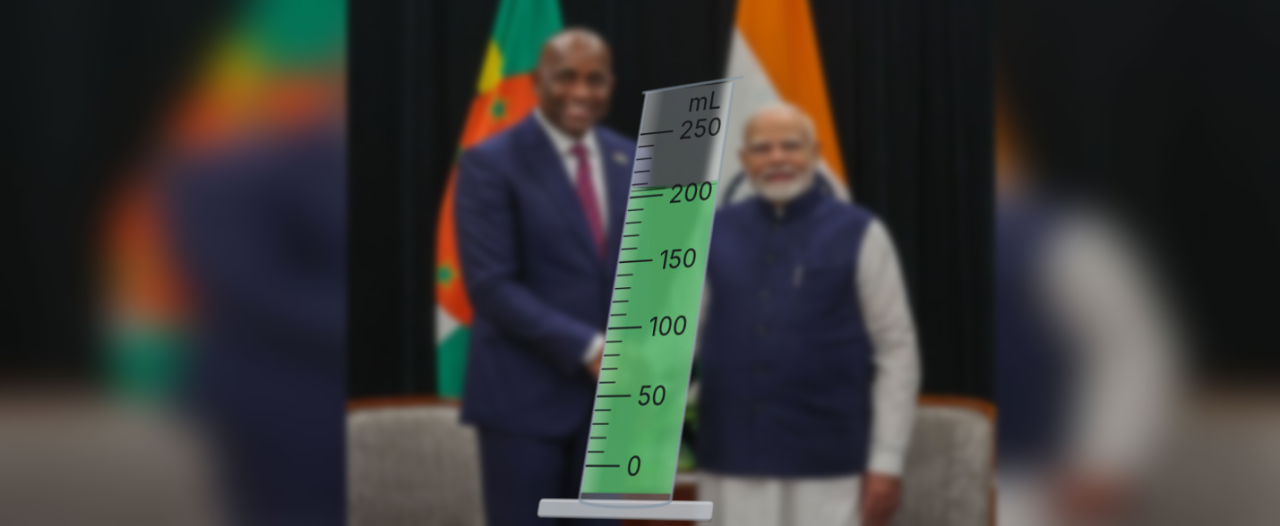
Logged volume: 205
